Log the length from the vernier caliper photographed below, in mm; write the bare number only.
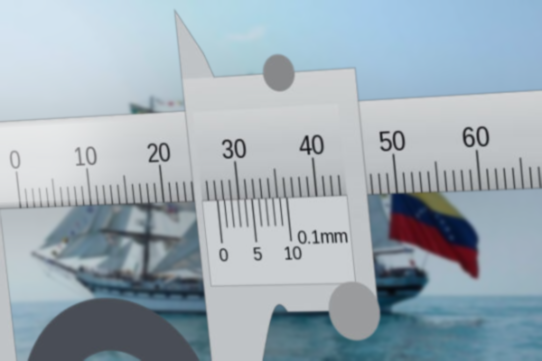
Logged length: 27.2
